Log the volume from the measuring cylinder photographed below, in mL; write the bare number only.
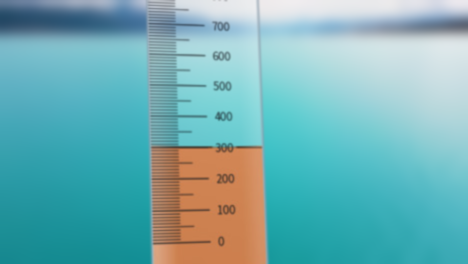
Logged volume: 300
